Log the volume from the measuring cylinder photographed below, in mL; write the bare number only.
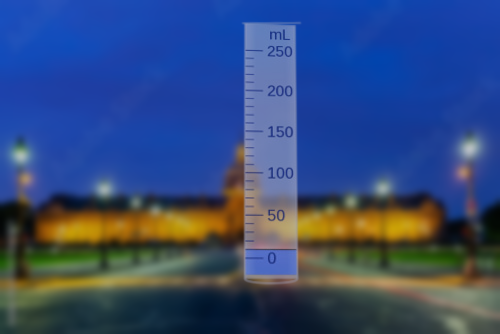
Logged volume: 10
